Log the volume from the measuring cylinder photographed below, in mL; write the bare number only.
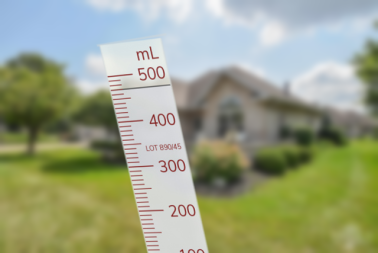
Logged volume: 470
